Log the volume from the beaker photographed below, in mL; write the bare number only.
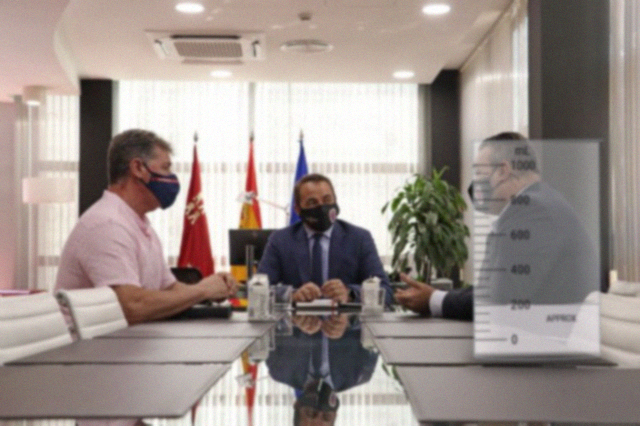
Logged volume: 200
